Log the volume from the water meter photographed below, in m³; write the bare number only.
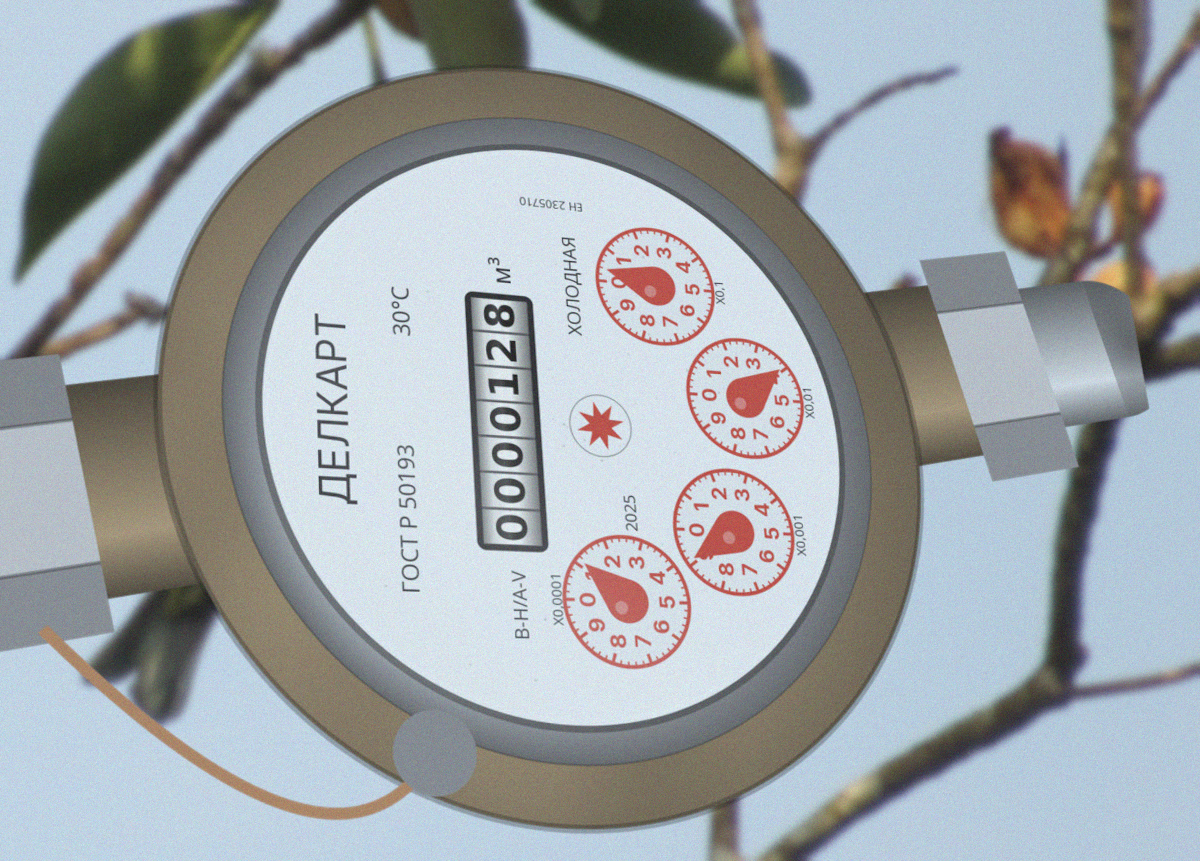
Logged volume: 128.0391
